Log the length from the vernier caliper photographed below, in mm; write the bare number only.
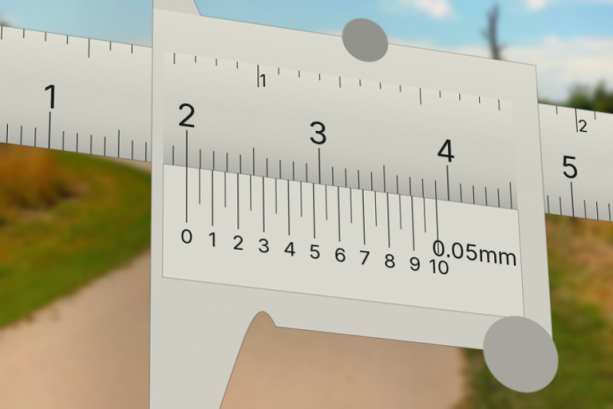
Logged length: 20.0
